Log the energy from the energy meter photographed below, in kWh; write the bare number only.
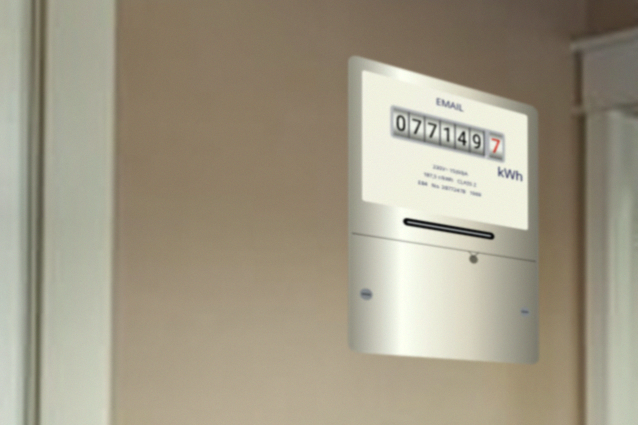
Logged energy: 77149.7
